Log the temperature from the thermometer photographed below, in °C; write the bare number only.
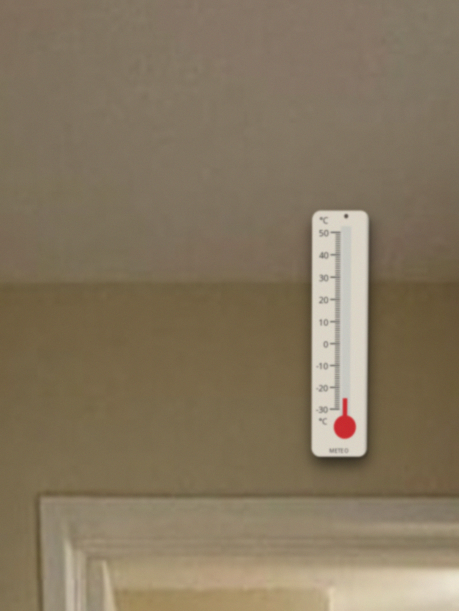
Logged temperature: -25
